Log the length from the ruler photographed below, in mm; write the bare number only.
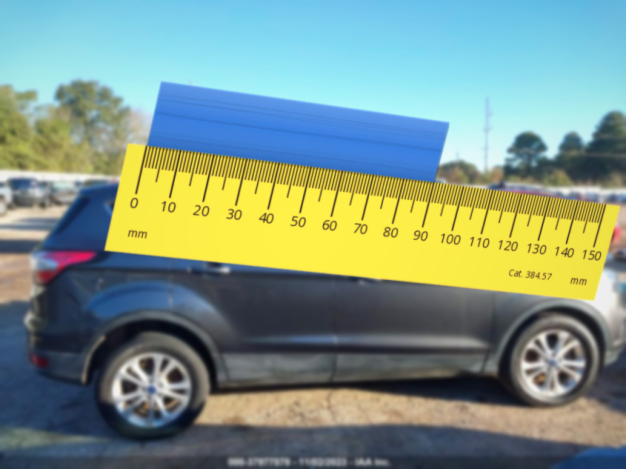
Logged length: 90
